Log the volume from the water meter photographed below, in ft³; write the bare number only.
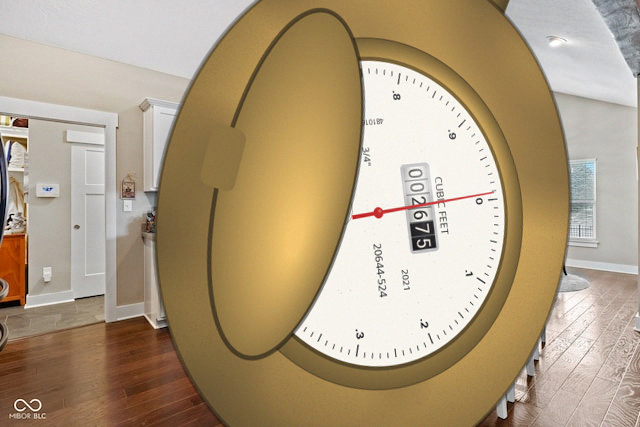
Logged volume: 2674.99
